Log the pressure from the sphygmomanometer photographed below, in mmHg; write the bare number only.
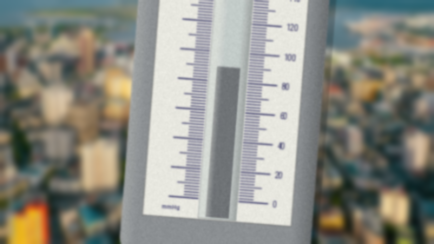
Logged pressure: 90
